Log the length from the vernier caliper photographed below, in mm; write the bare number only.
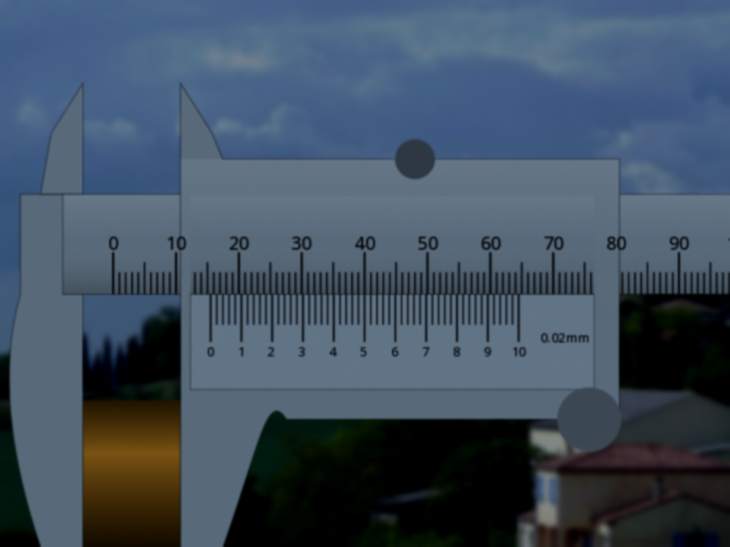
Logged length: 15.5
